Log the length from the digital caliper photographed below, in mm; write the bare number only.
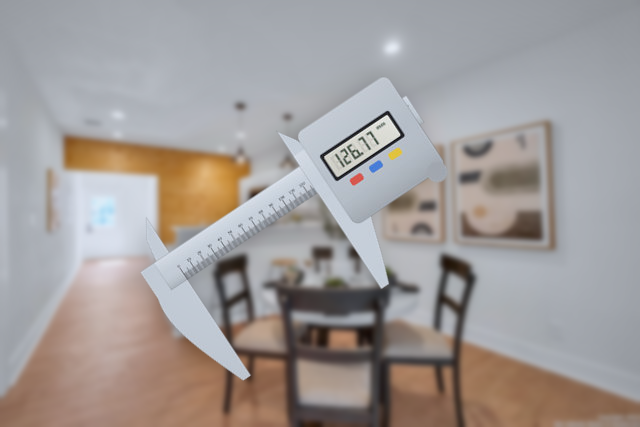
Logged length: 126.77
